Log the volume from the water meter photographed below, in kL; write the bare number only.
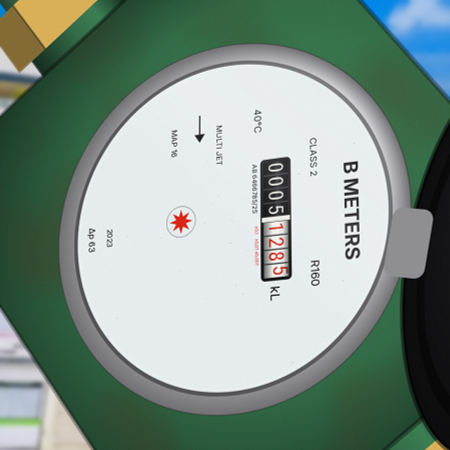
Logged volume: 5.1285
